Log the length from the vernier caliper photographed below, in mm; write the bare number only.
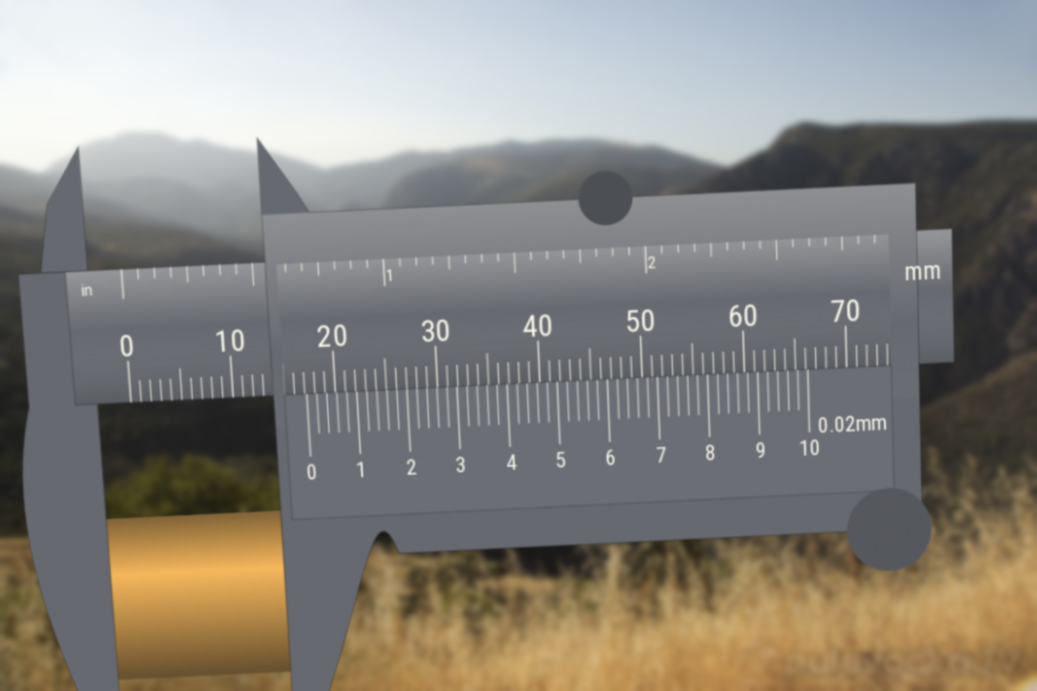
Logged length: 17.2
